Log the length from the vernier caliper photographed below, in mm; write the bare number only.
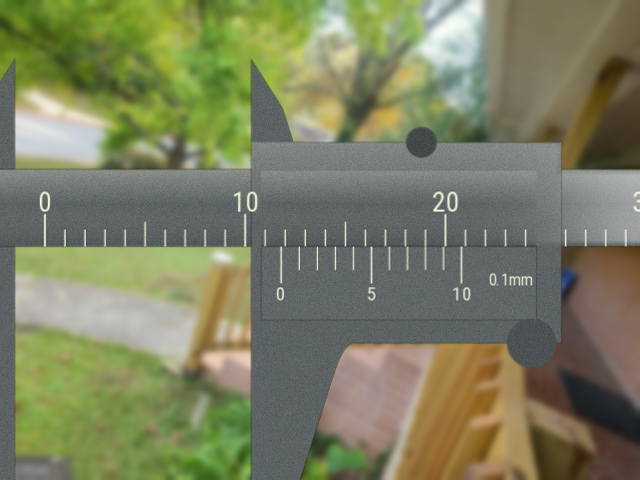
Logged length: 11.8
